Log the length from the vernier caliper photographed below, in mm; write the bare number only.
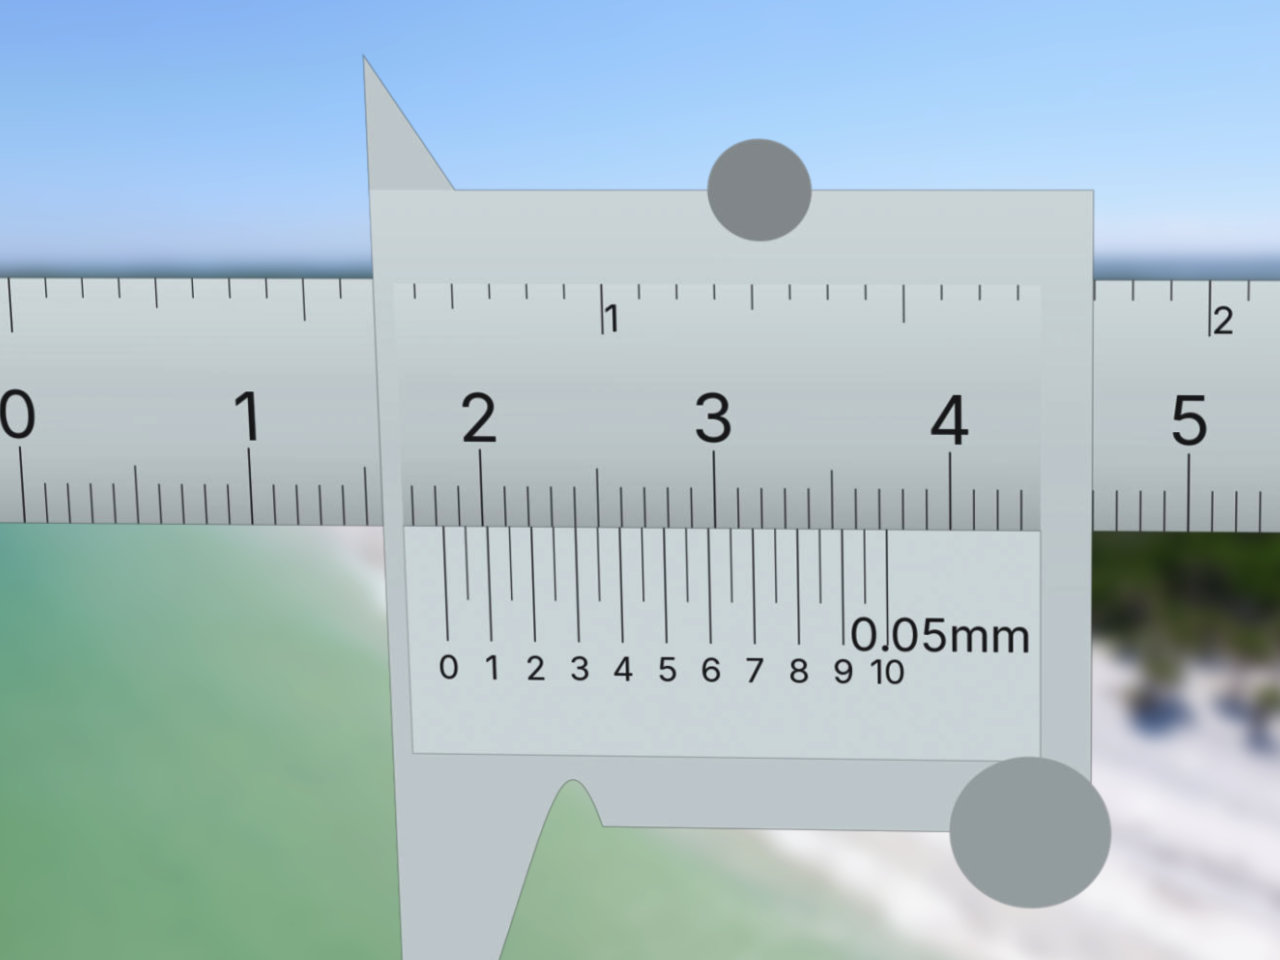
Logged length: 18.3
